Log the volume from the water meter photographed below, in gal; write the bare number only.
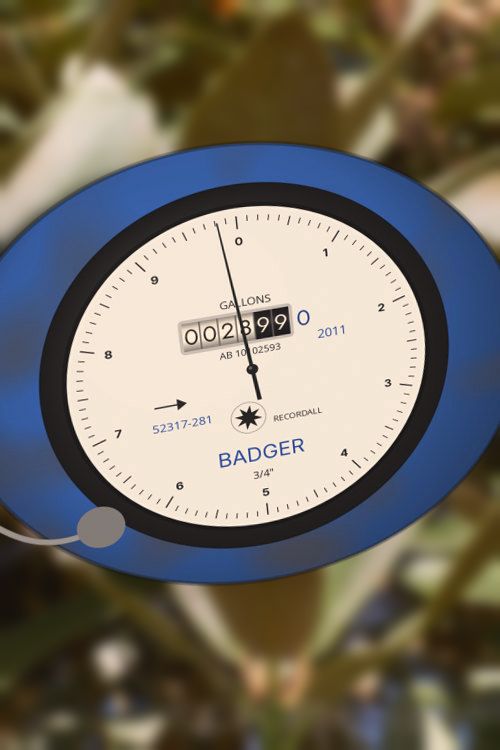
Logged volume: 28989.8
